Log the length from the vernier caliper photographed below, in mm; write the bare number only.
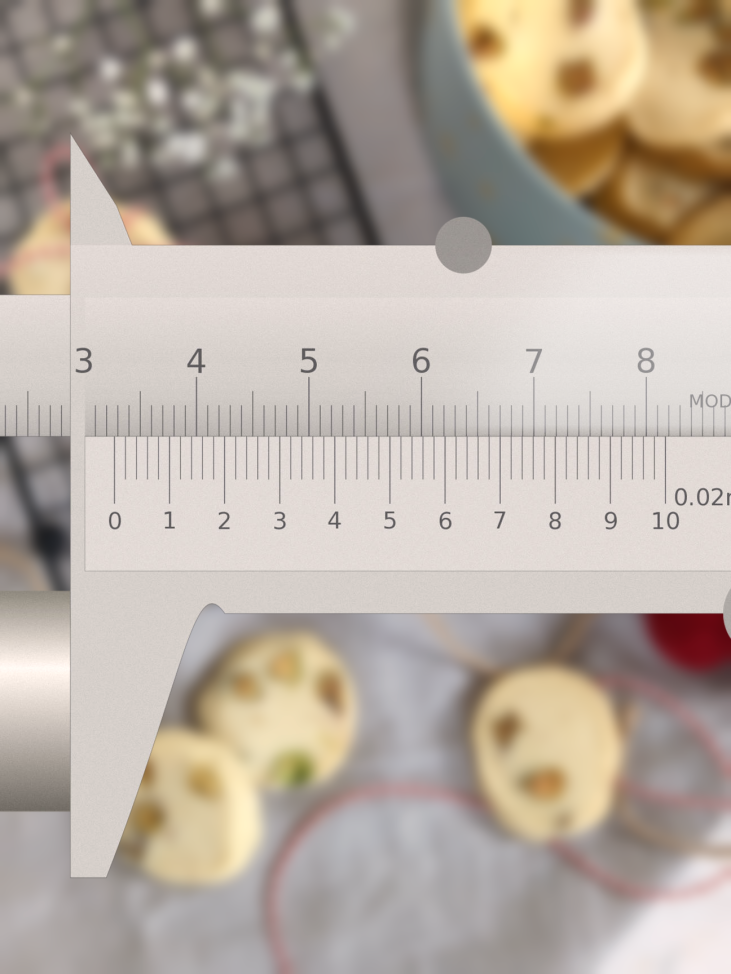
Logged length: 32.7
